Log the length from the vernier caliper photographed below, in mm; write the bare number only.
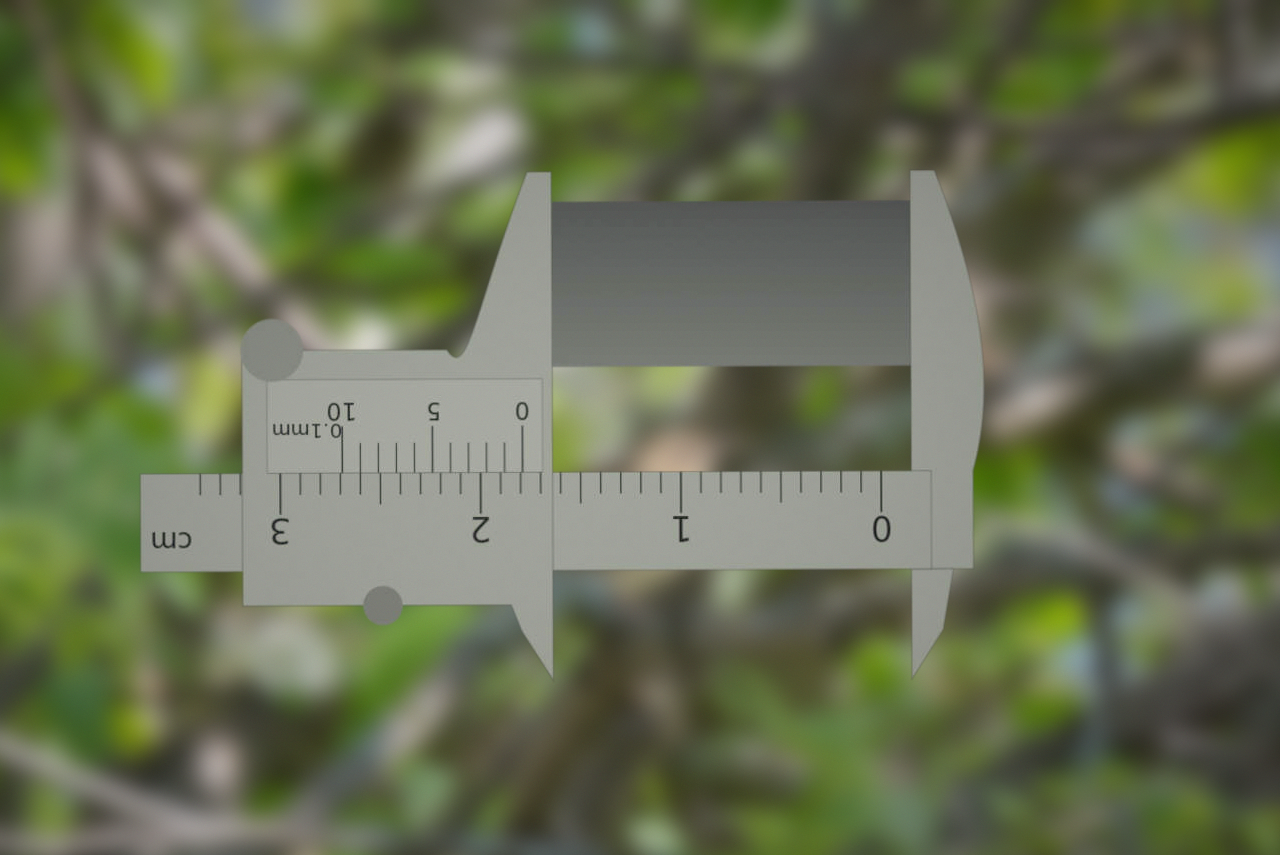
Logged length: 17.9
